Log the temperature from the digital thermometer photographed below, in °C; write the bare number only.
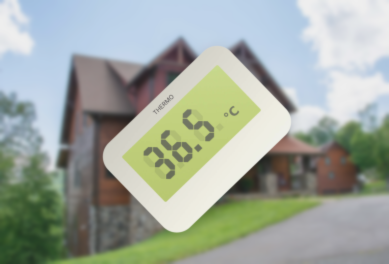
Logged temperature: 36.5
